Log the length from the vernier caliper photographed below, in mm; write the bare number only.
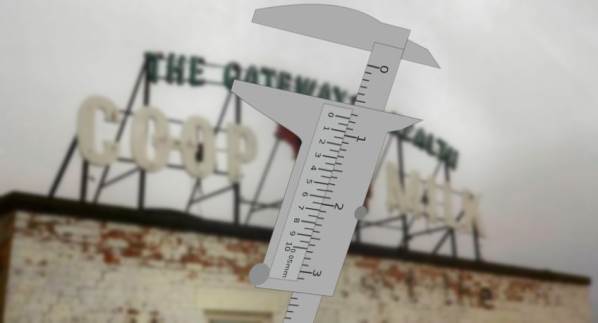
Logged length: 7.6
